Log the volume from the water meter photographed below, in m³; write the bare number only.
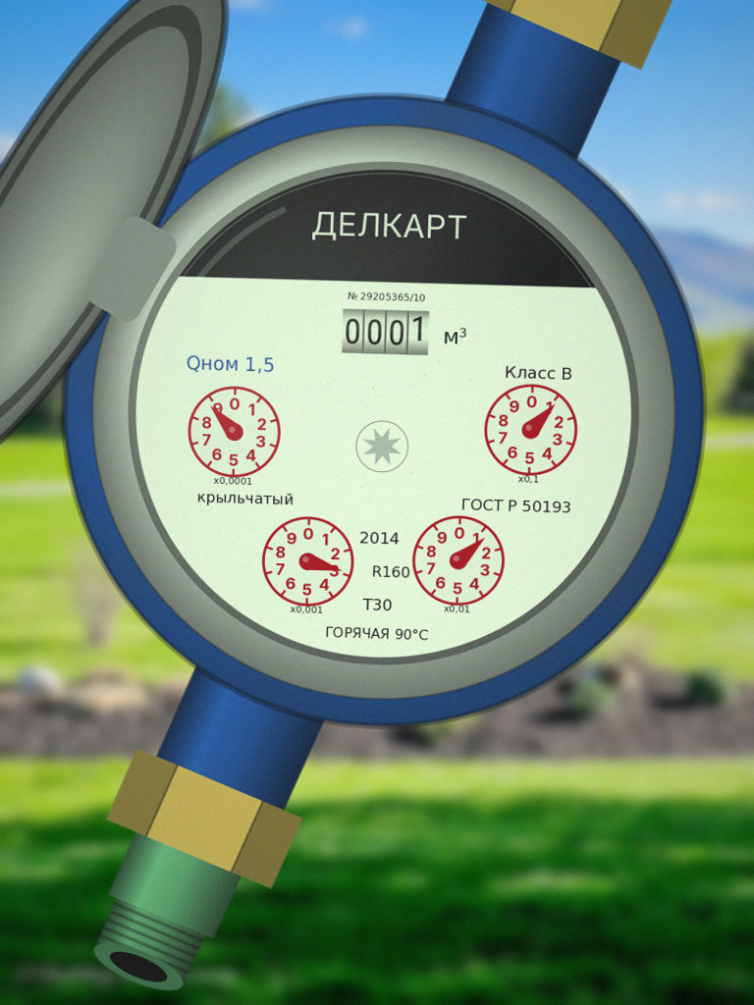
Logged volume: 1.1128
